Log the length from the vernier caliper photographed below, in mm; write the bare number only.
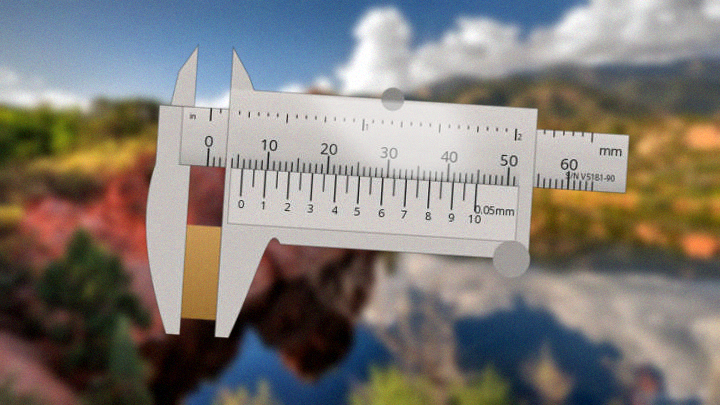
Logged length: 5.8
